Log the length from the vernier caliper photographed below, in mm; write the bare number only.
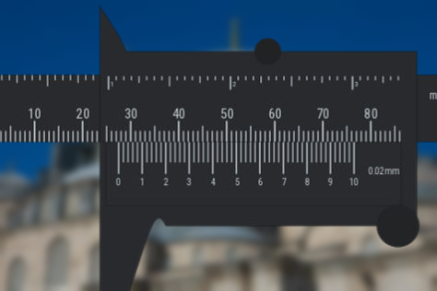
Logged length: 27.5
